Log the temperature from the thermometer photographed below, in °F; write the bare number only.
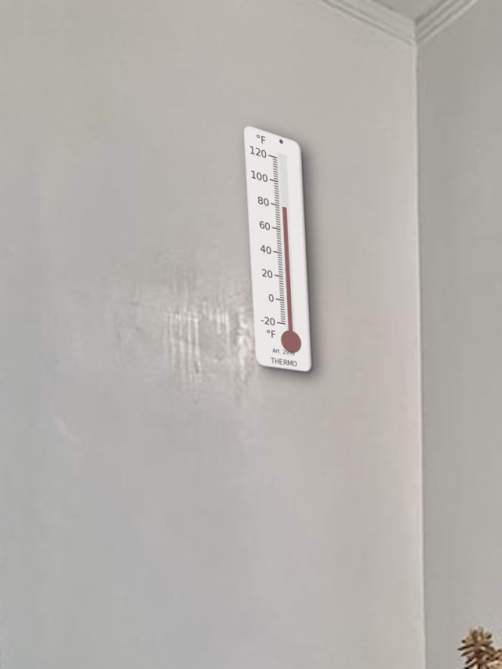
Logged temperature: 80
